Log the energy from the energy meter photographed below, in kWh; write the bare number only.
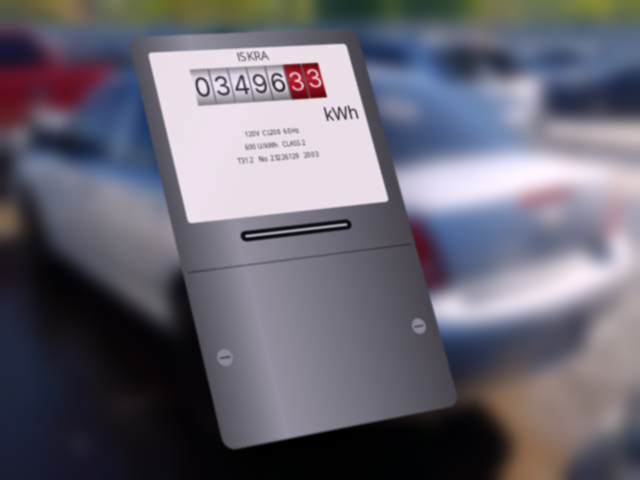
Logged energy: 3496.33
